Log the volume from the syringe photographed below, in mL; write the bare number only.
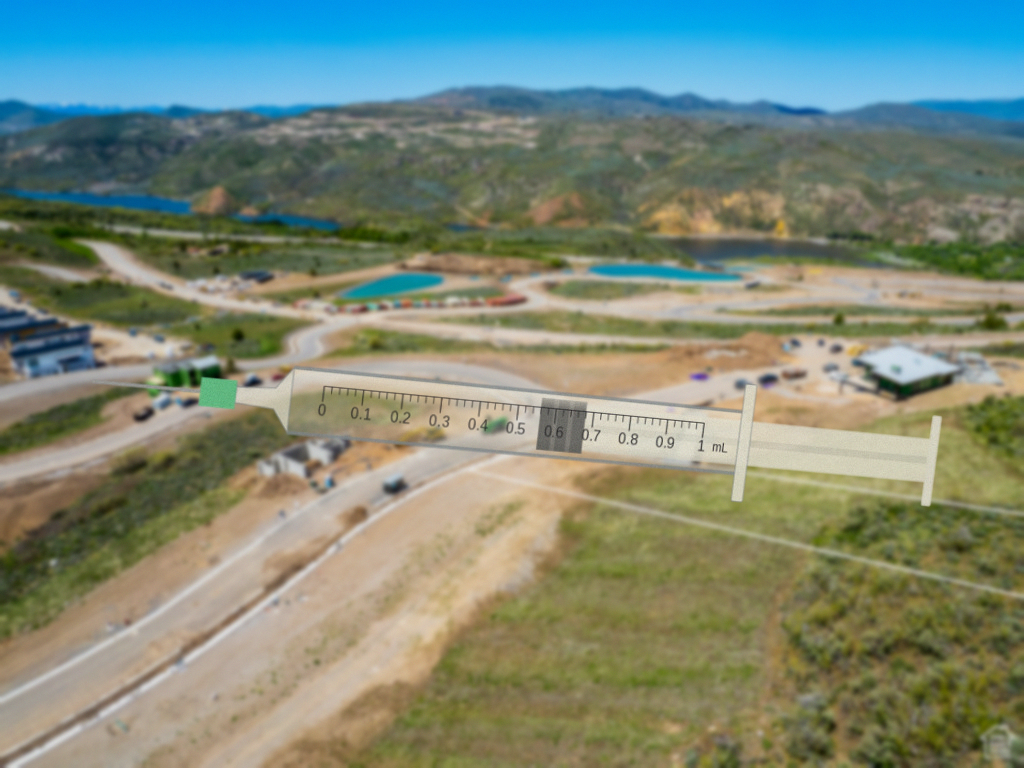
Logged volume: 0.56
